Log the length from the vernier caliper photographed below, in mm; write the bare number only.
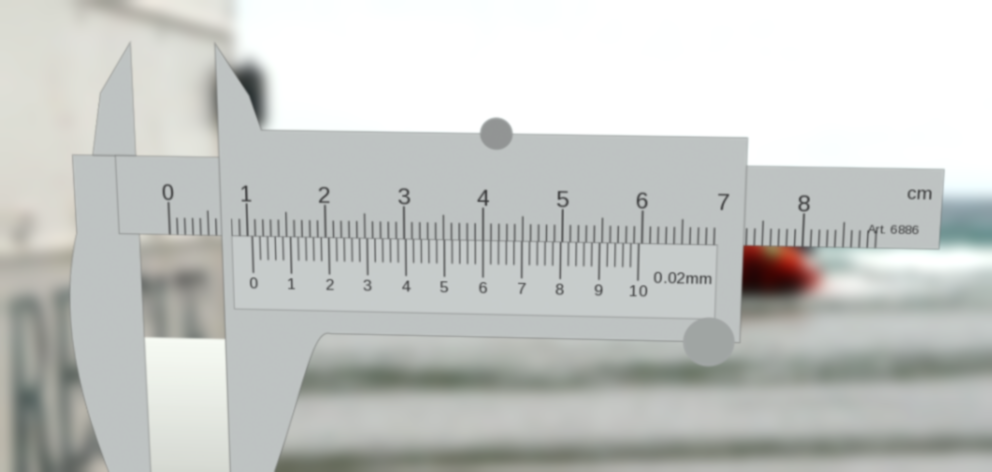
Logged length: 10.6
